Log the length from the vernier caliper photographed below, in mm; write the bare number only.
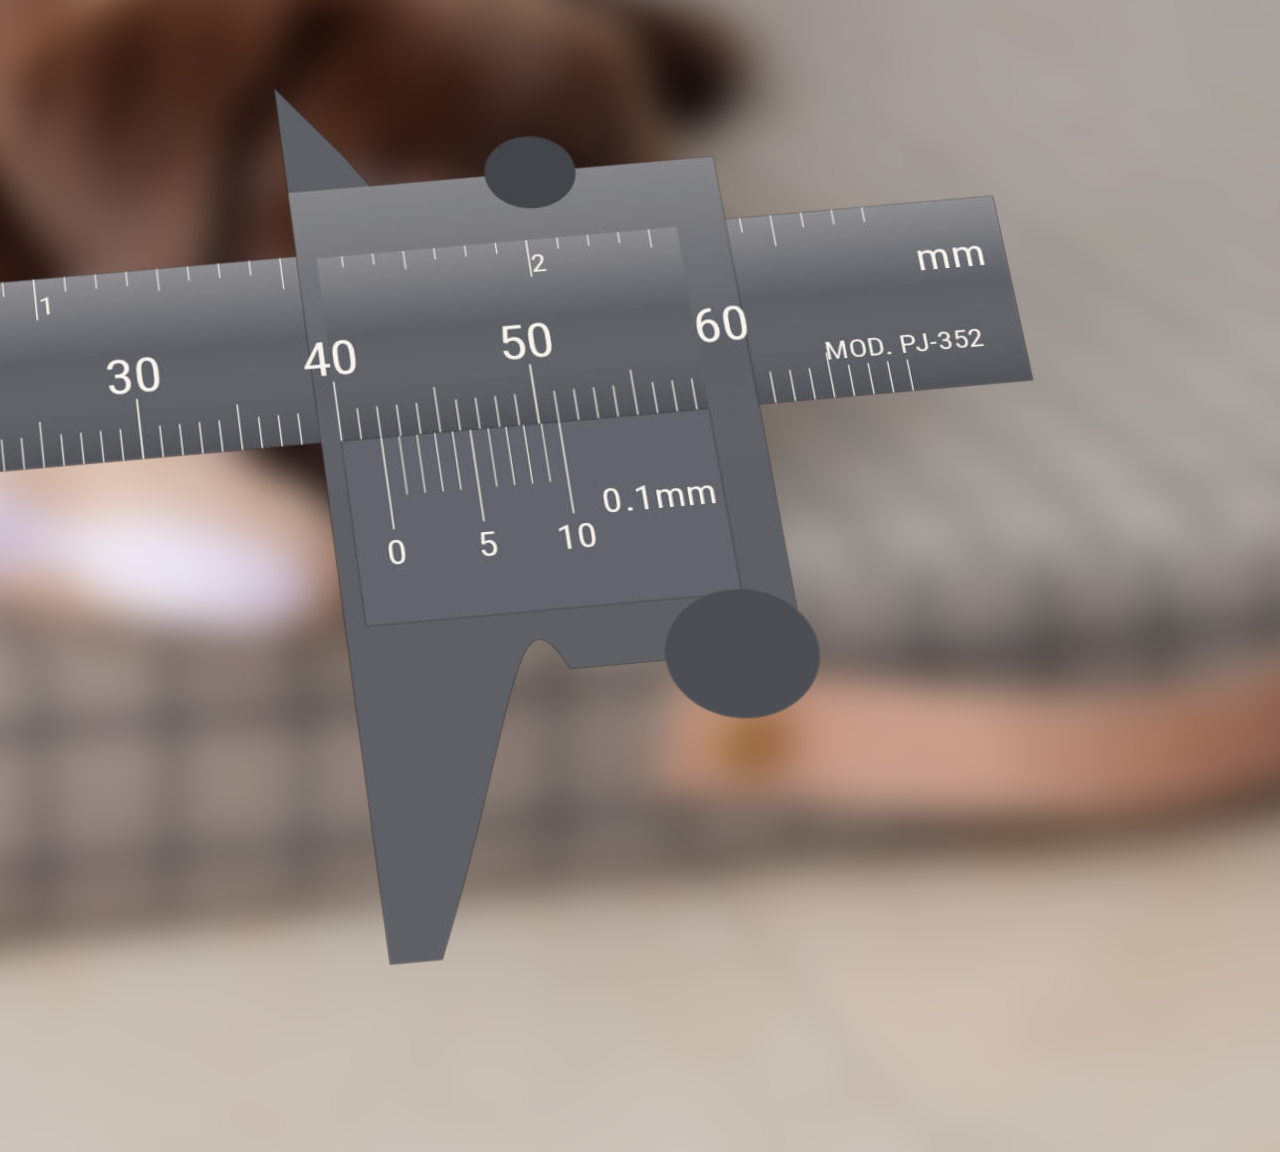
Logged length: 42.0
